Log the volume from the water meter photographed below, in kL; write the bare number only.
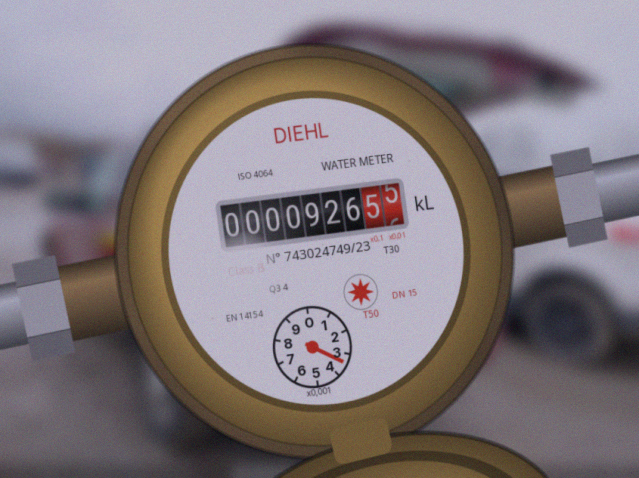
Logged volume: 926.553
